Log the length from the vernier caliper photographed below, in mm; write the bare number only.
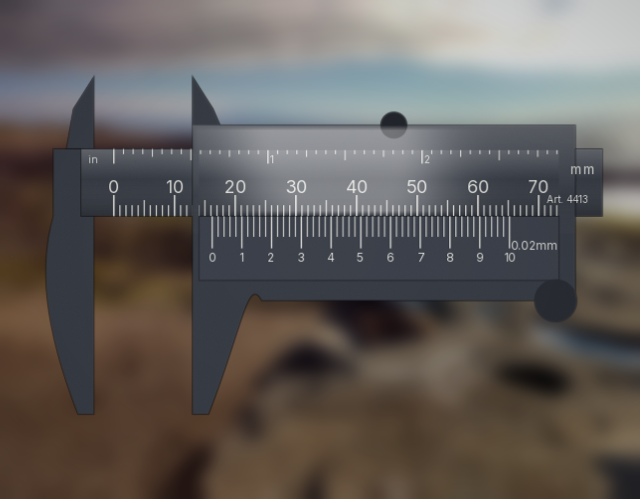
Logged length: 16.2
